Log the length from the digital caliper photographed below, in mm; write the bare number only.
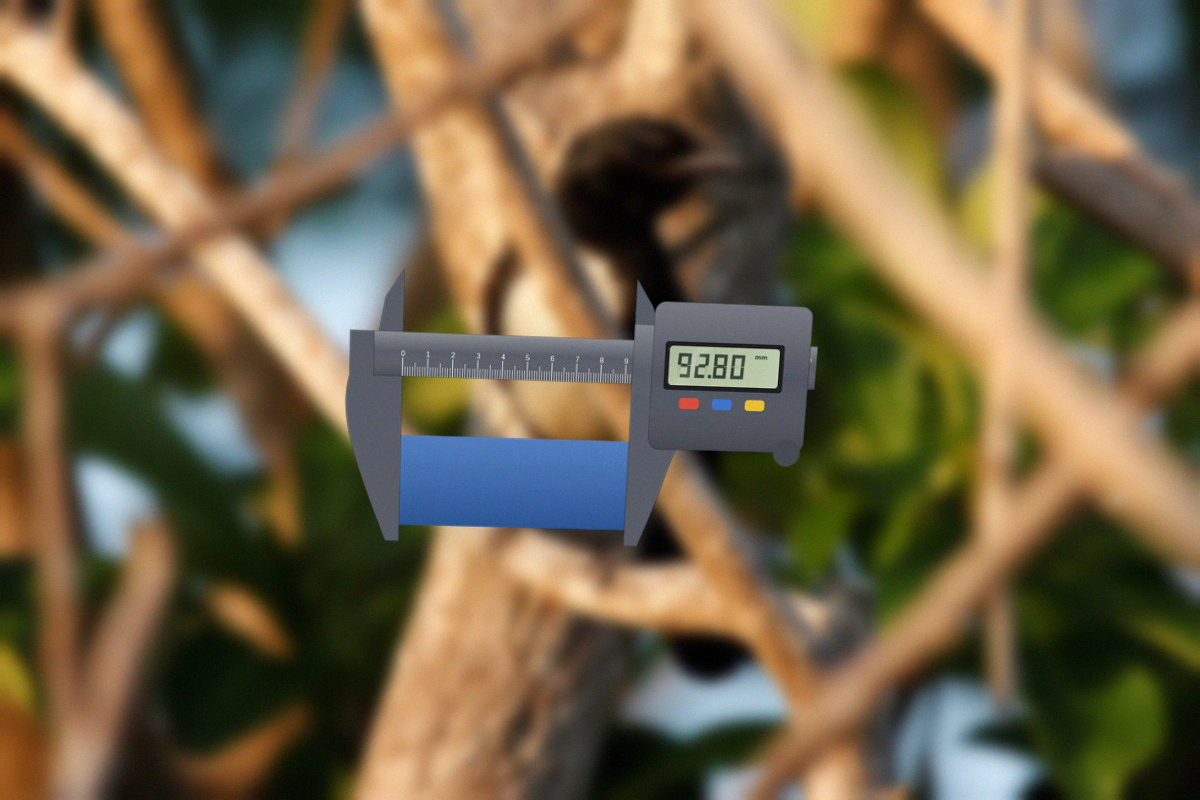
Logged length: 92.80
